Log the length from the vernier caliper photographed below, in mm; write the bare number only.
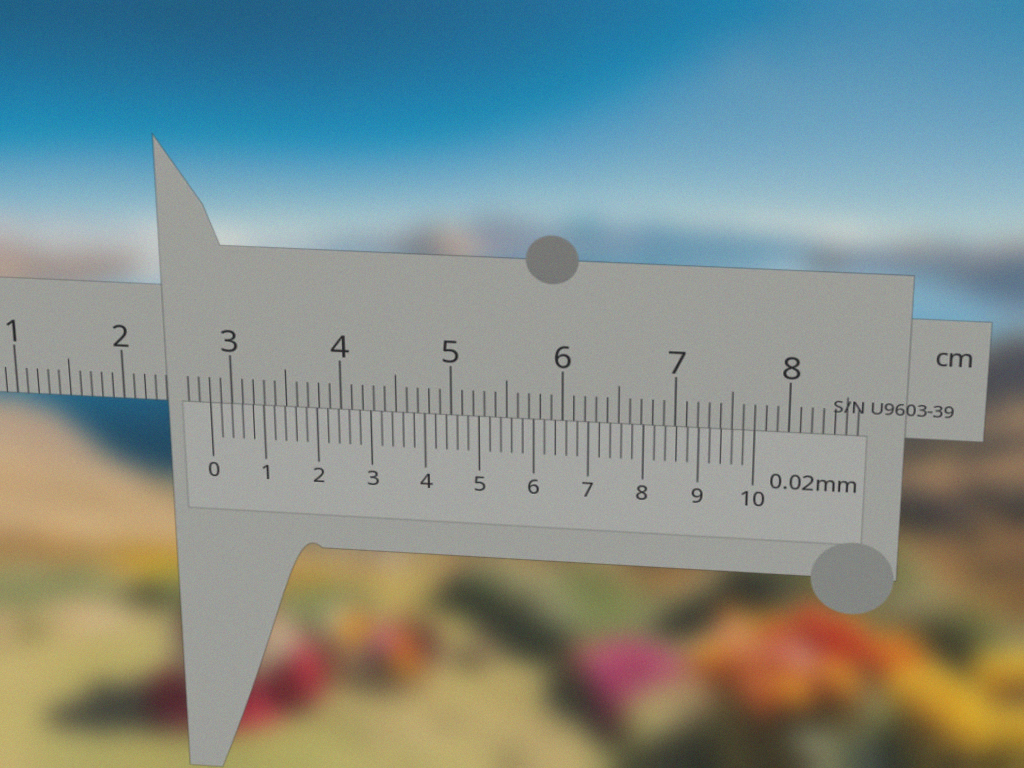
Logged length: 28.0
